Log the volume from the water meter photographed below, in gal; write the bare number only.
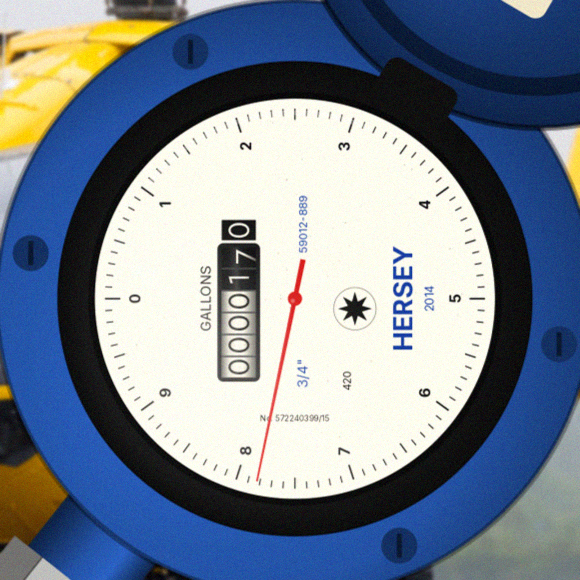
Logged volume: 167.8
